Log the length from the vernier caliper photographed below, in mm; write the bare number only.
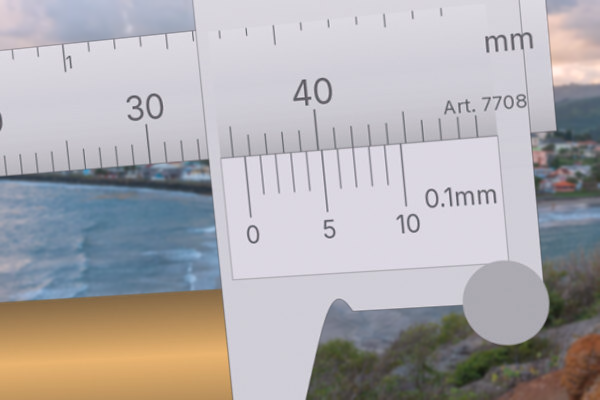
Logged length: 35.7
